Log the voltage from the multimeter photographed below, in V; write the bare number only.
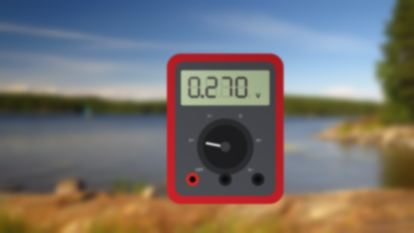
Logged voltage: 0.270
